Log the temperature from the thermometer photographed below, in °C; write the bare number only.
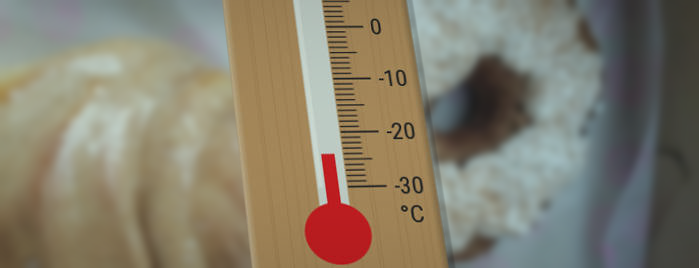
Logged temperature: -24
